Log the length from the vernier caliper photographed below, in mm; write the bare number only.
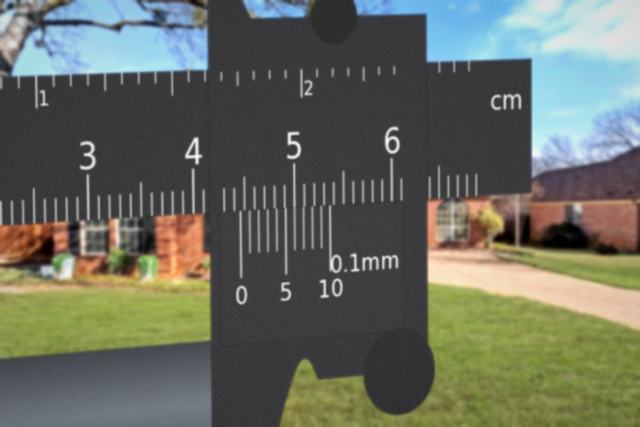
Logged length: 44.6
